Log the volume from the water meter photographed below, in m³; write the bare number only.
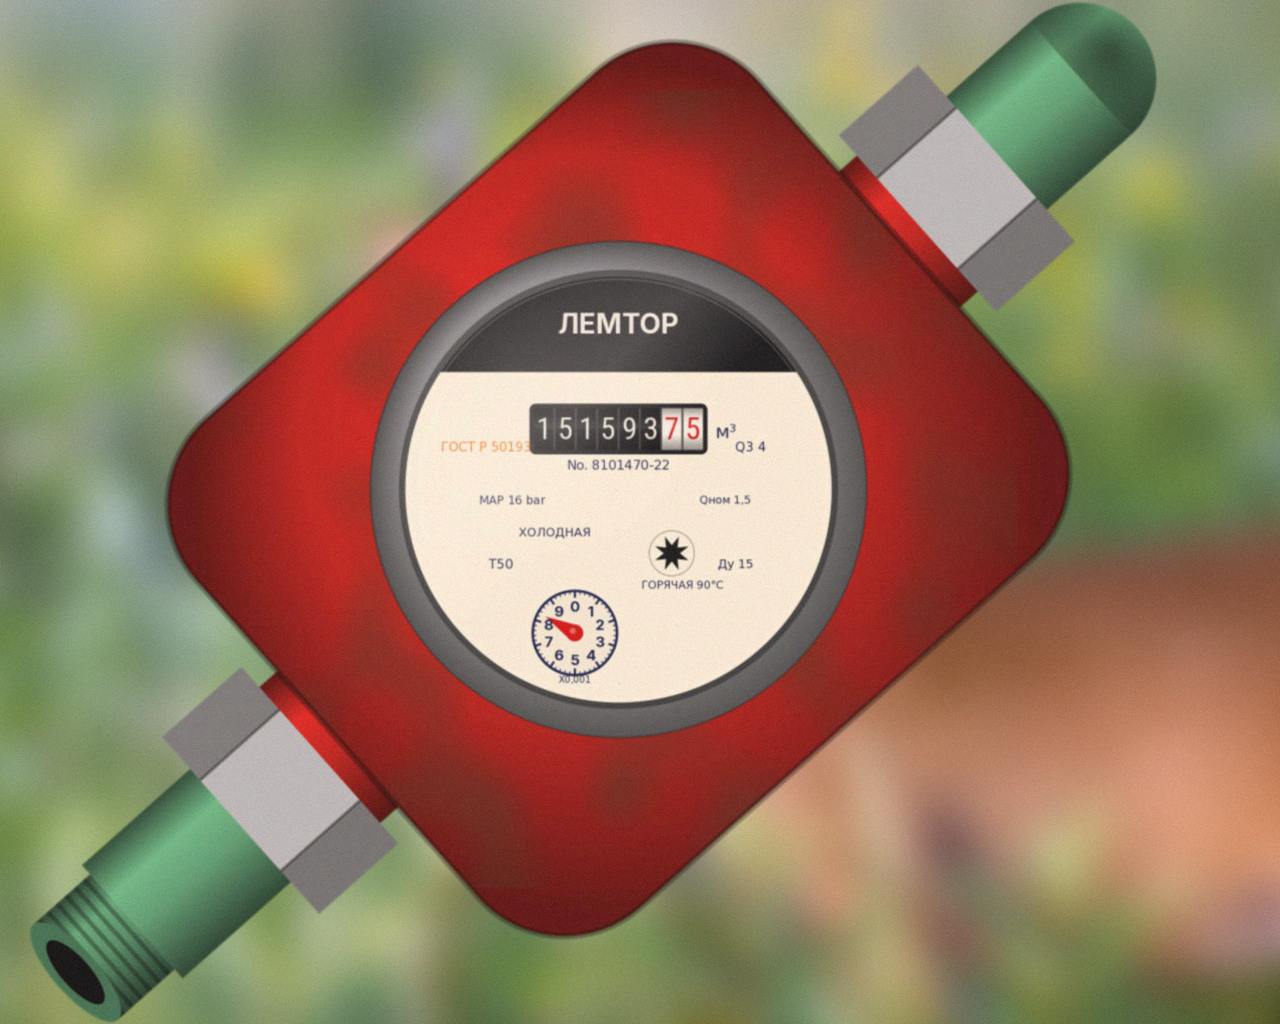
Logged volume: 151593.758
